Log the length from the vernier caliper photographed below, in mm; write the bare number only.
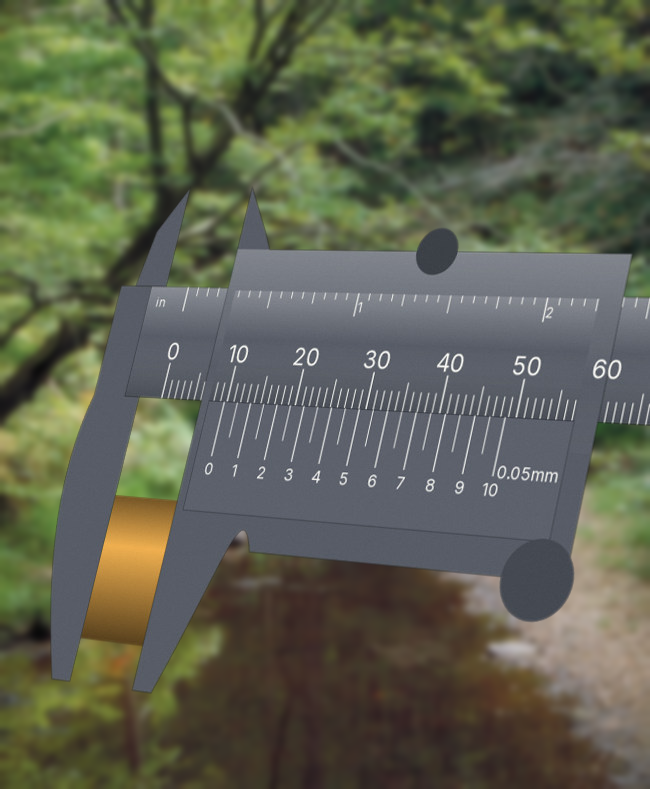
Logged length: 9.6
